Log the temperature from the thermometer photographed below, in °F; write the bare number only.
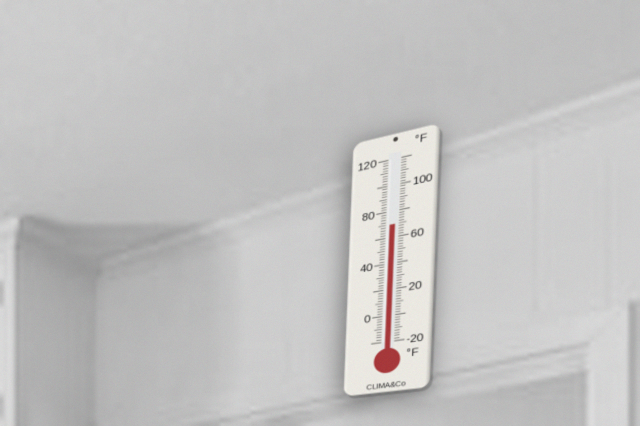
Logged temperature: 70
